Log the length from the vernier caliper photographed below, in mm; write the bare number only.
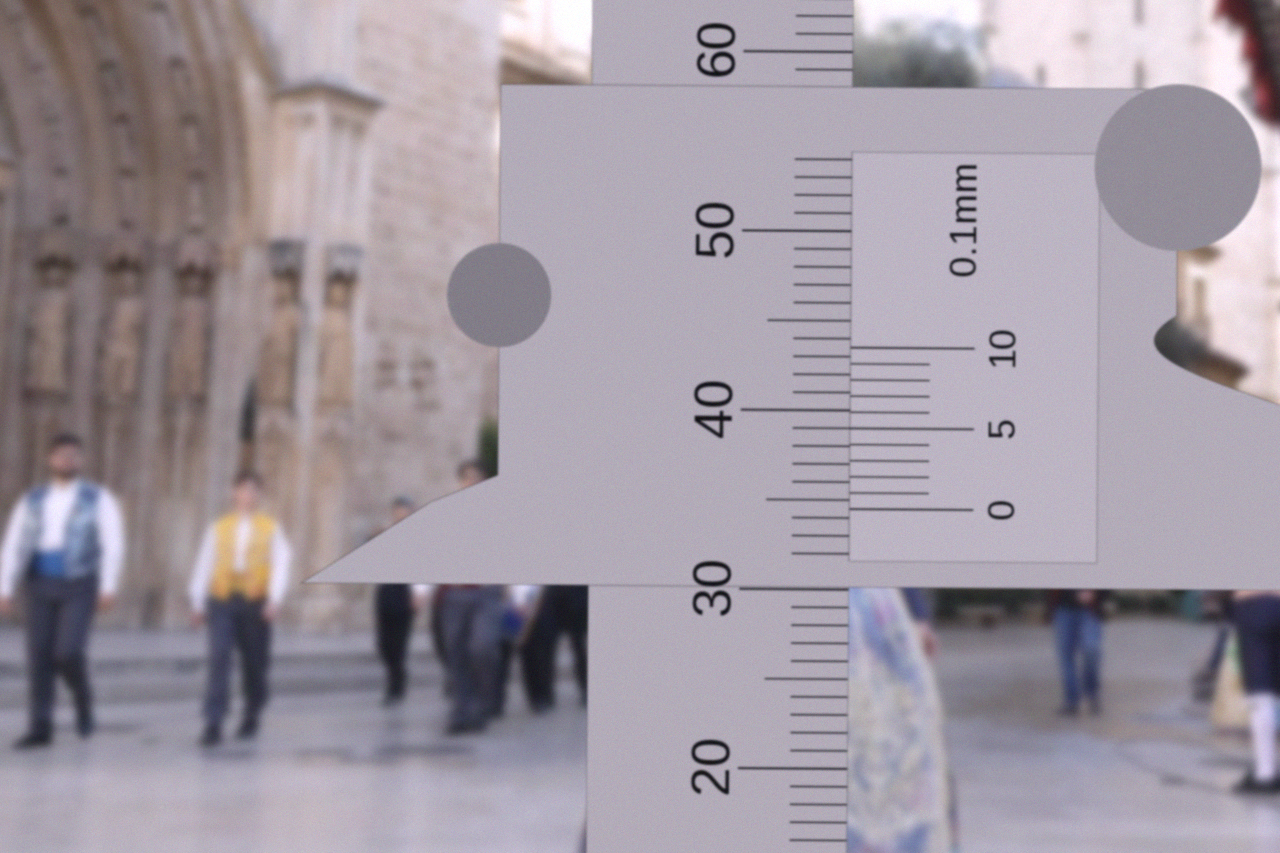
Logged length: 34.5
